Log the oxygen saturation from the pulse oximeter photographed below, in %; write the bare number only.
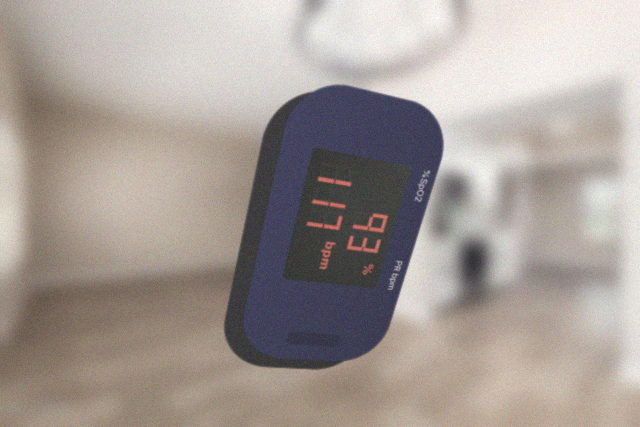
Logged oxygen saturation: 93
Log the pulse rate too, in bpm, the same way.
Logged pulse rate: 117
